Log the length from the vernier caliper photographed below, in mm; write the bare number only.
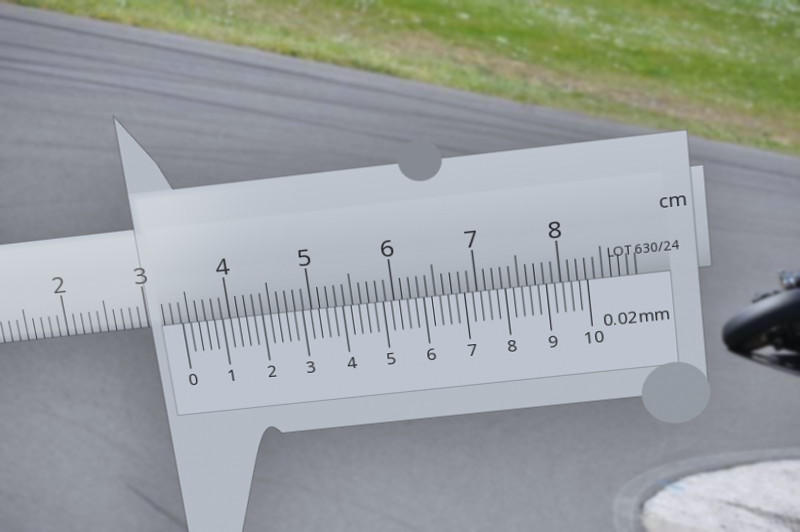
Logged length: 34.2
